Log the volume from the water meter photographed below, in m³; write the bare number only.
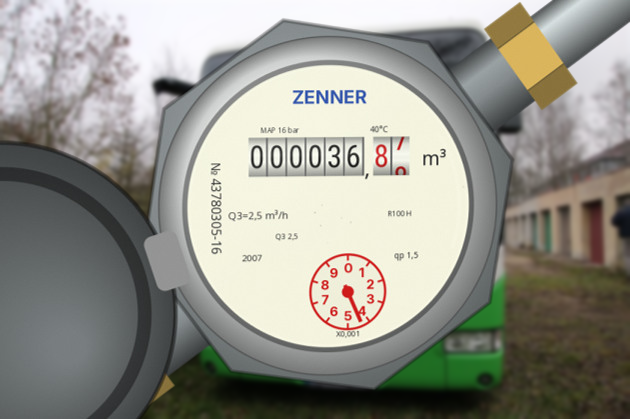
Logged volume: 36.874
